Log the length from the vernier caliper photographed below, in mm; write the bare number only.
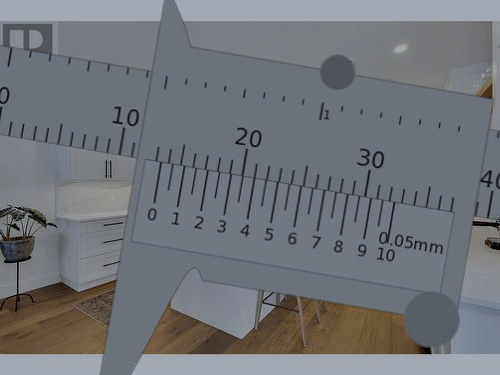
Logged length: 13.4
